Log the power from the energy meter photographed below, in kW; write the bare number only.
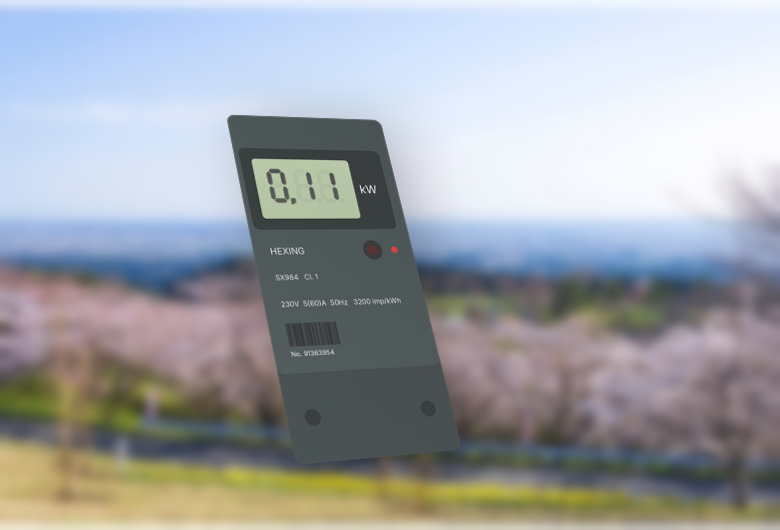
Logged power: 0.11
